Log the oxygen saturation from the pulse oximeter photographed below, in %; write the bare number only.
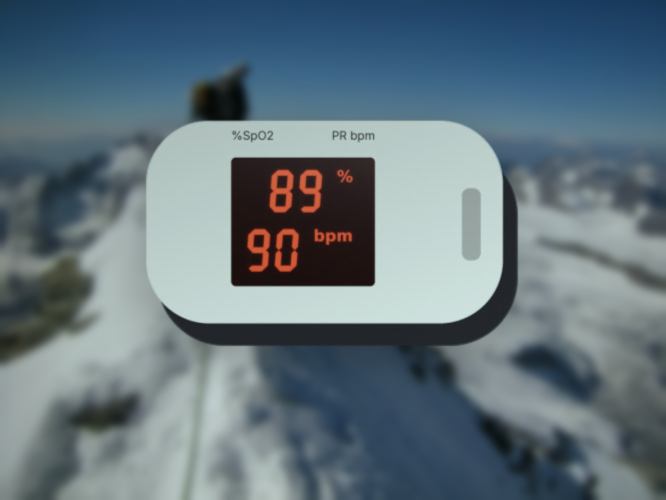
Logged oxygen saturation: 89
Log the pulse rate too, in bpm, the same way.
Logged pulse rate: 90
